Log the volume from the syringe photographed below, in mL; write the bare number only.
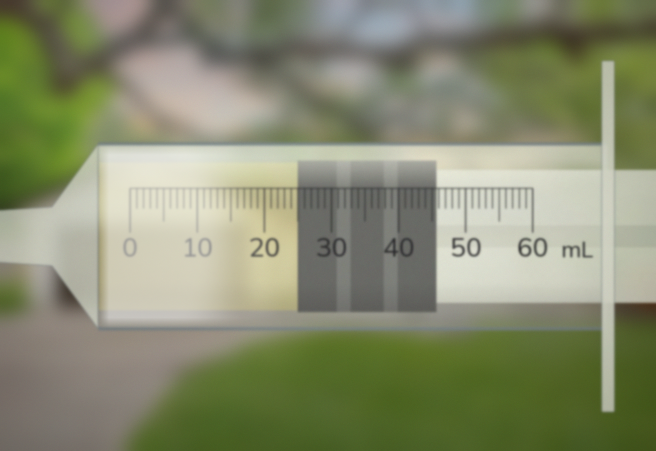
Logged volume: 25
